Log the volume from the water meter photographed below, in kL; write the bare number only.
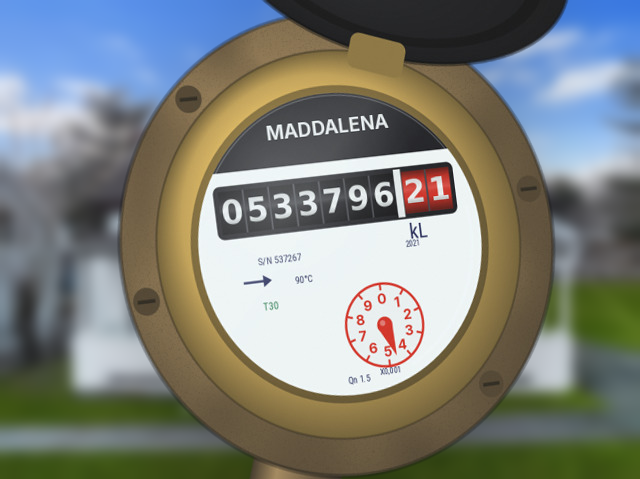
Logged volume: 533796.214
